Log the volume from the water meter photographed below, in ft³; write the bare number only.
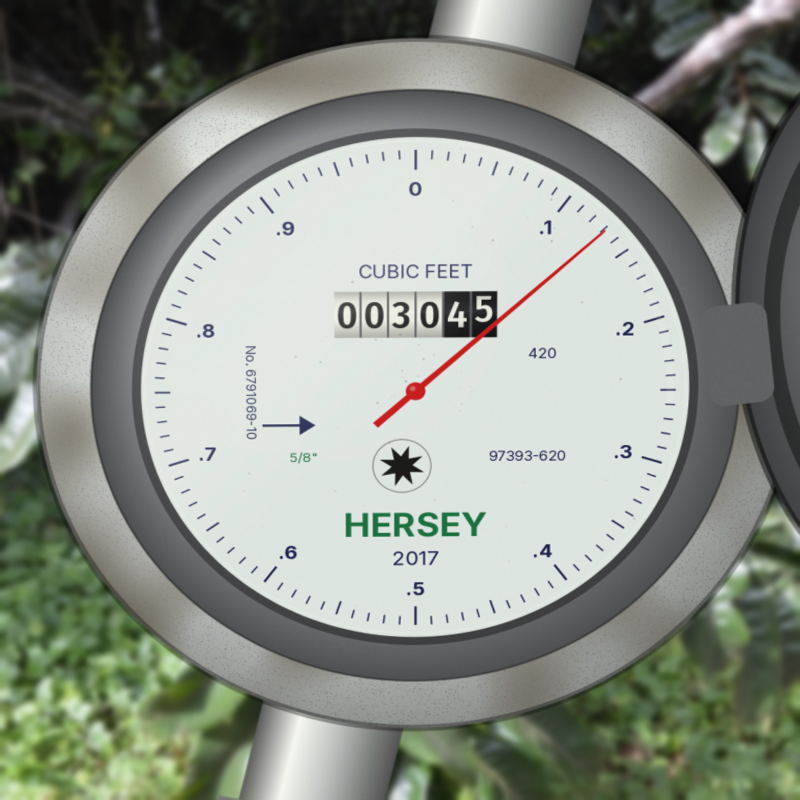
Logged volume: 3045.13
